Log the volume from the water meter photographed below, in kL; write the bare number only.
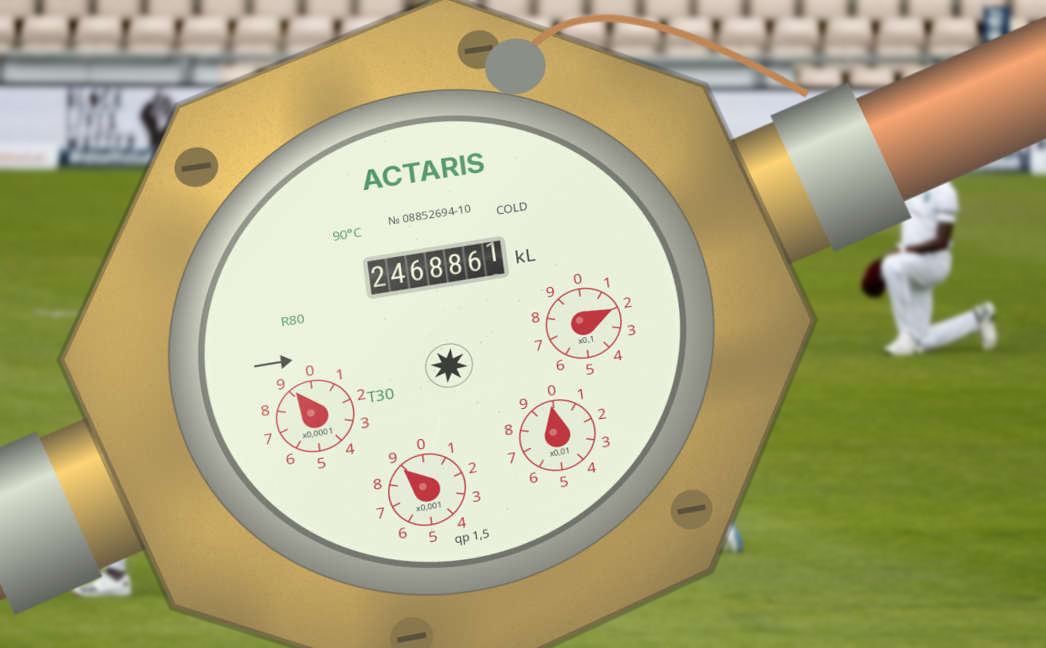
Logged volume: 2468861.1989
